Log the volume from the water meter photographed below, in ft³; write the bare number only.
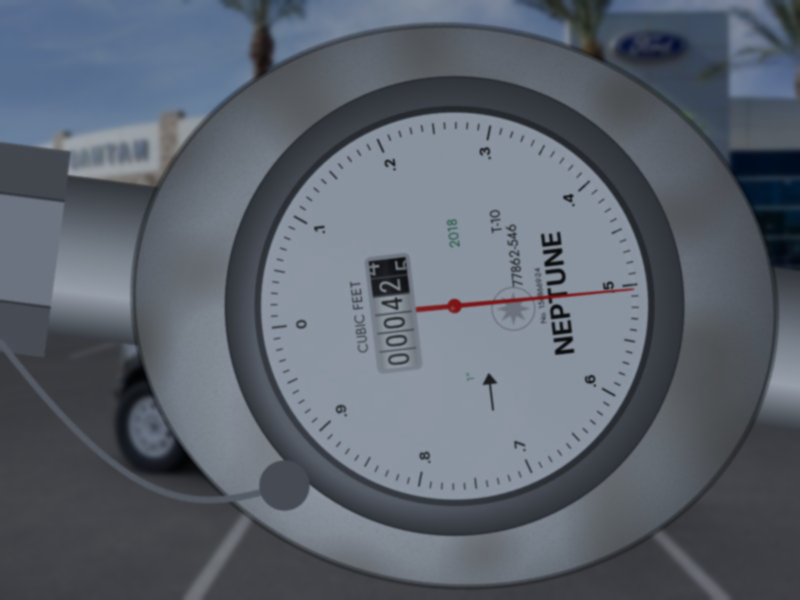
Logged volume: 424.50
